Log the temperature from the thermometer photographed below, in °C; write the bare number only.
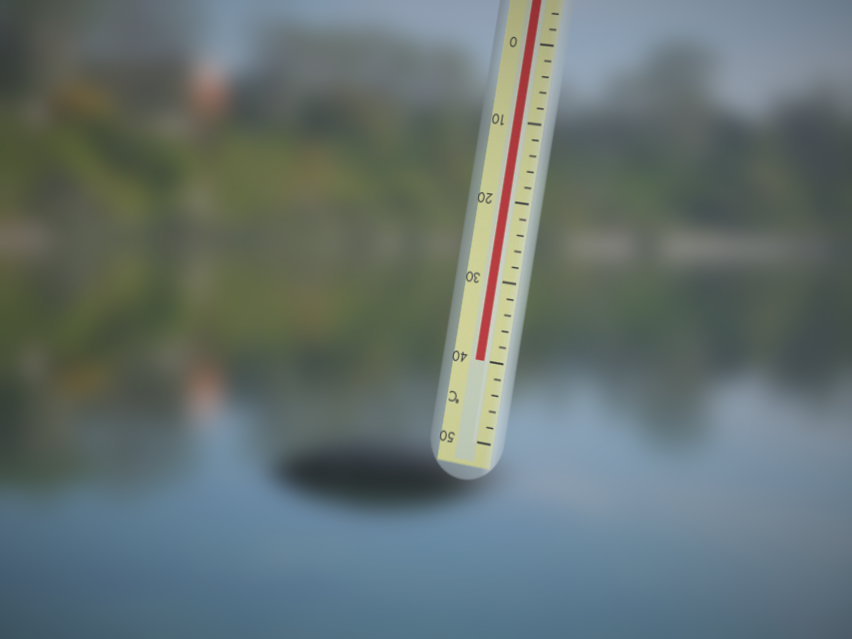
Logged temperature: 40
